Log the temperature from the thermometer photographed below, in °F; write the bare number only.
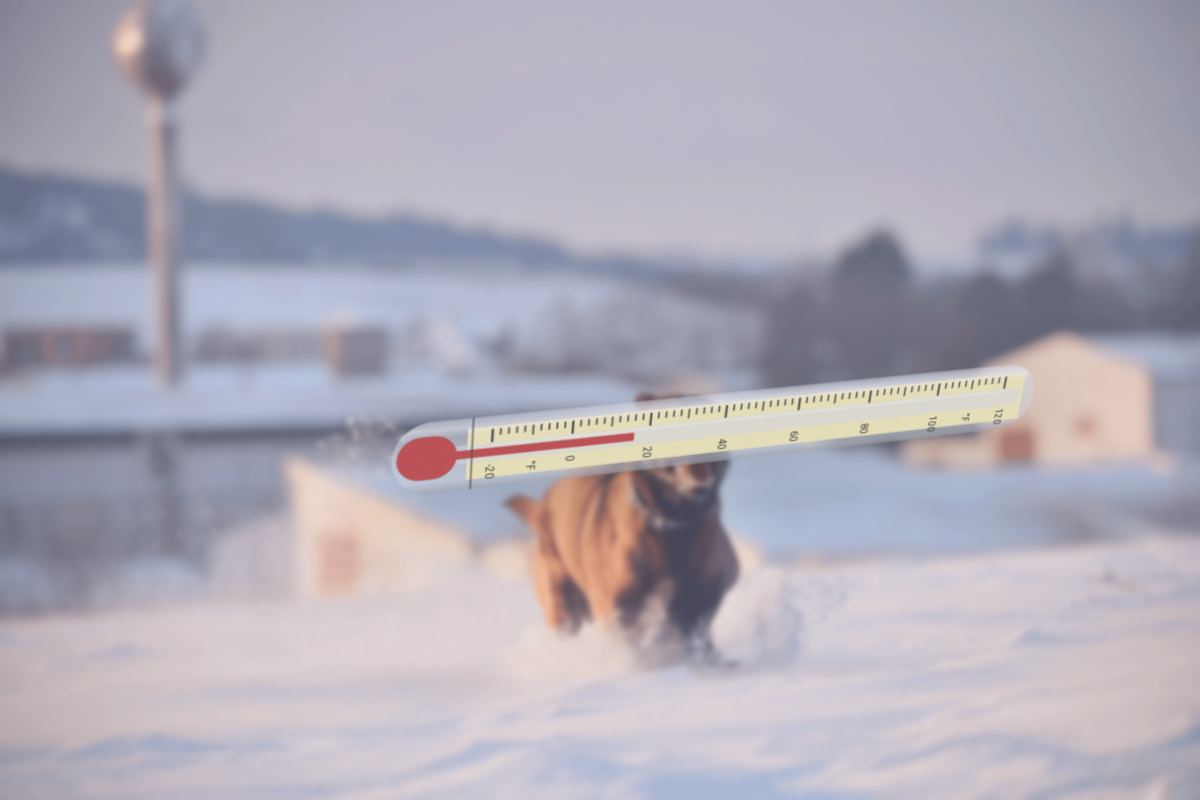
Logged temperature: 16
